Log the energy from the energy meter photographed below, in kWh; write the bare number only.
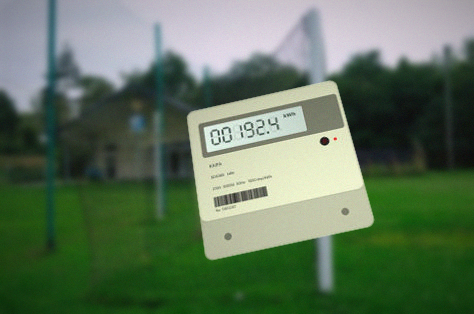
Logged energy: 192.4
